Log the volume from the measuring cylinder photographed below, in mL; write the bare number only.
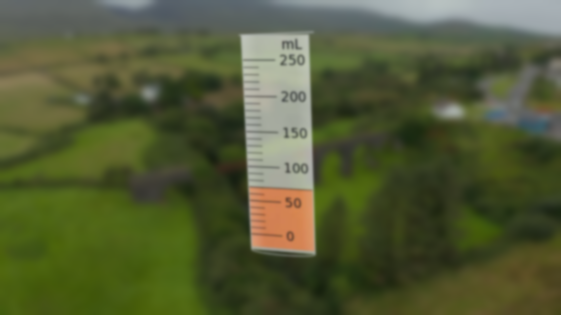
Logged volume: 70
